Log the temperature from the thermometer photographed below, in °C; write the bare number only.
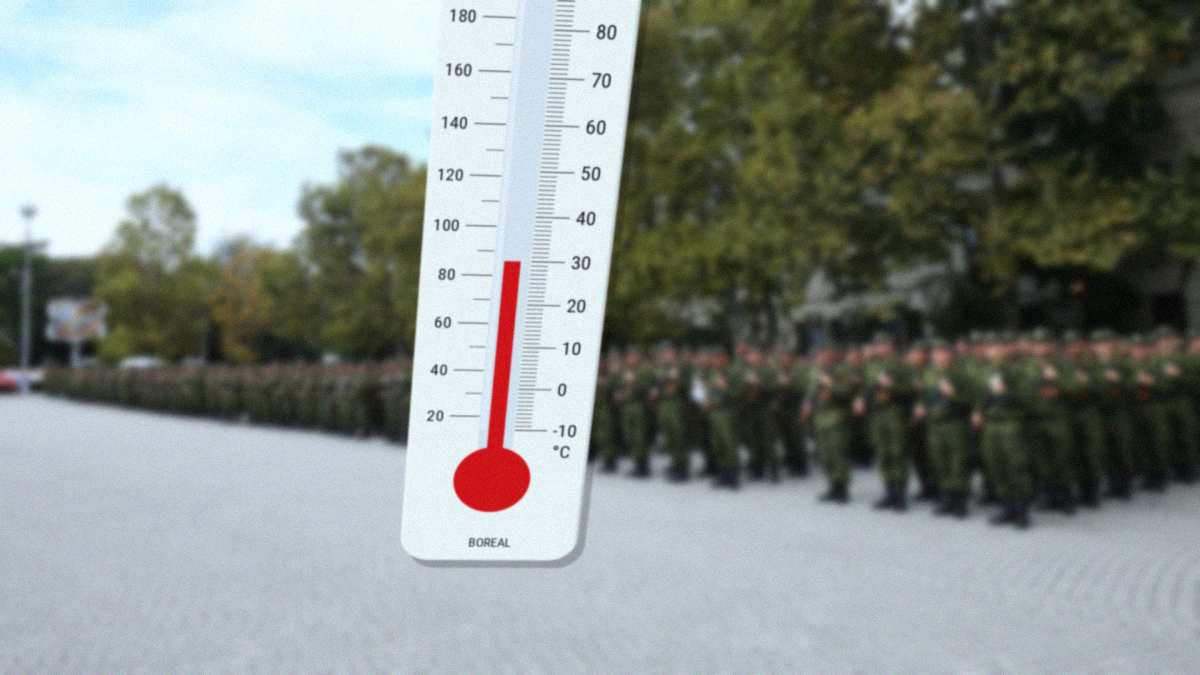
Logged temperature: 30
